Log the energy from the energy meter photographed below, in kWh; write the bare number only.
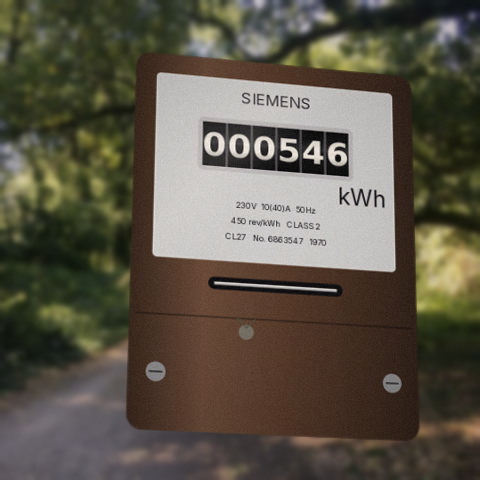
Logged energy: 546
